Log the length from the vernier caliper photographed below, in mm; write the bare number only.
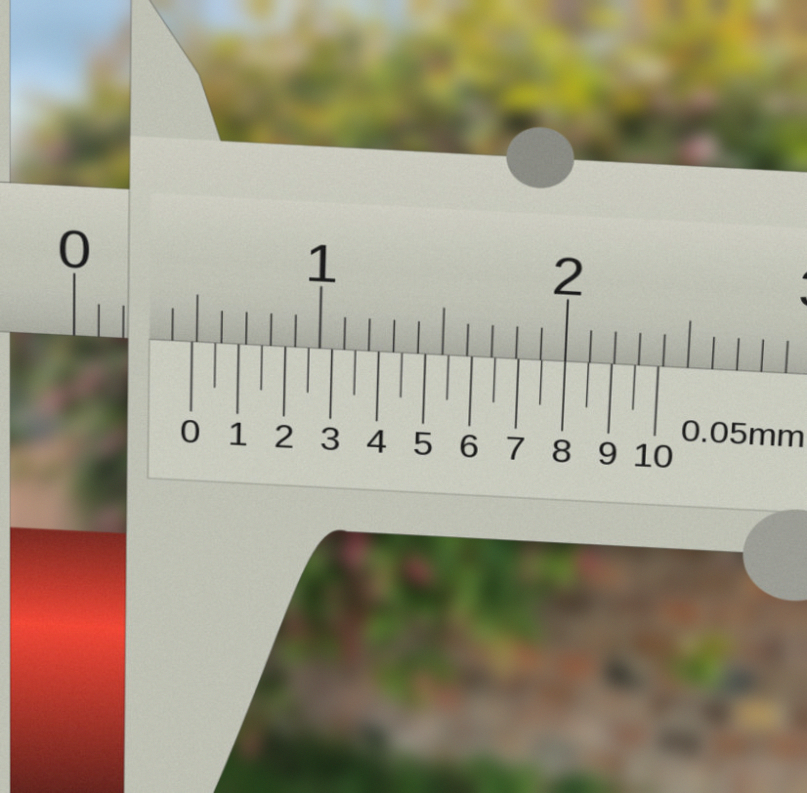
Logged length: 4.80
